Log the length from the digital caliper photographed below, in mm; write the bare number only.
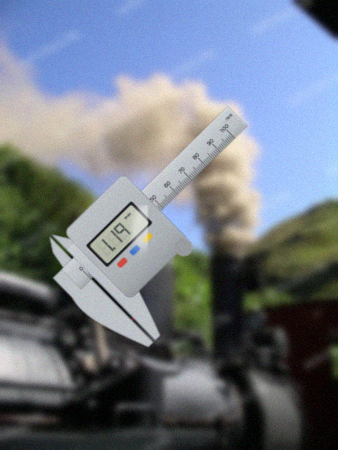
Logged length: 1.19
